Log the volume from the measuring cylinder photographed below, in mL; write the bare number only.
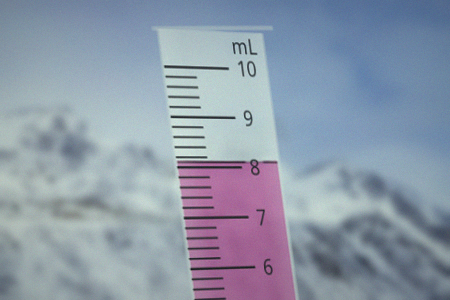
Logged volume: 8.1
